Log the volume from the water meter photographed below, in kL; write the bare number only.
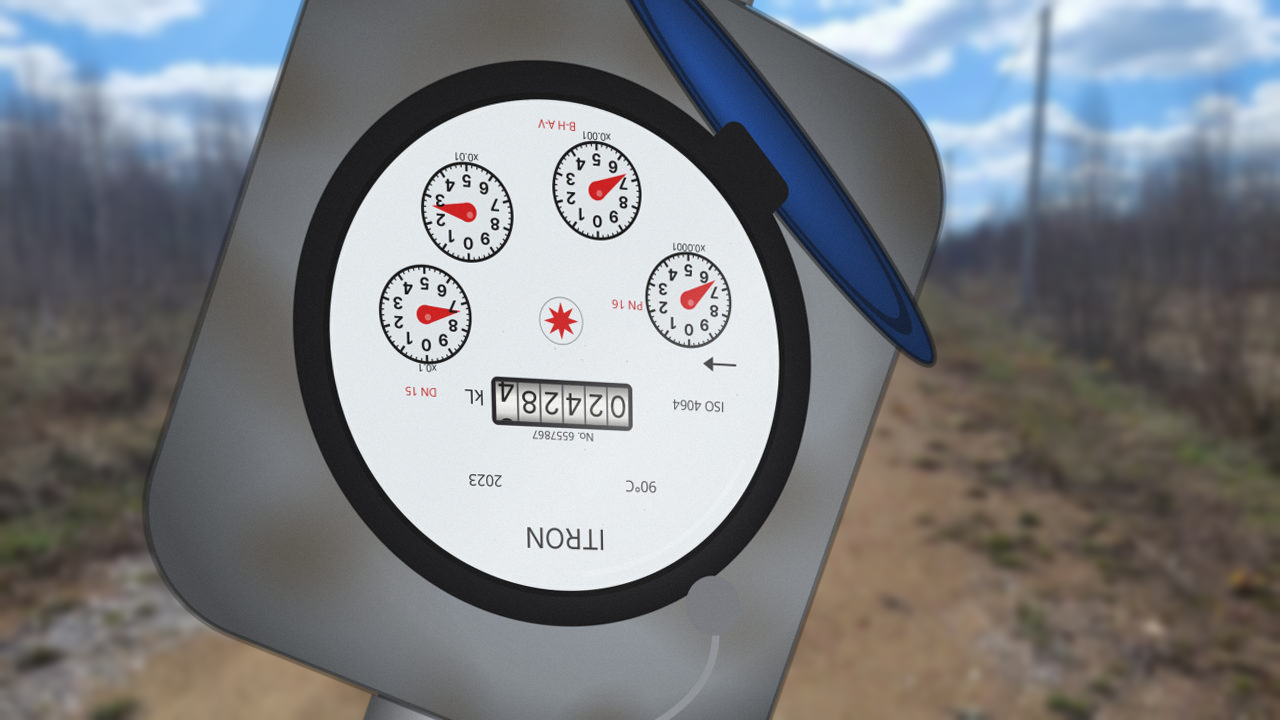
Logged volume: 24283.7266
